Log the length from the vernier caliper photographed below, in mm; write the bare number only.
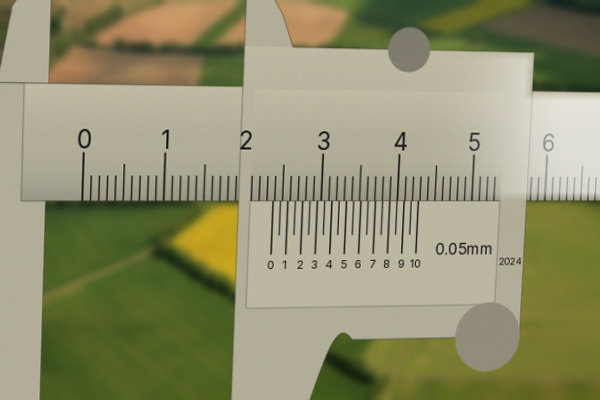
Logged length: 23.8
